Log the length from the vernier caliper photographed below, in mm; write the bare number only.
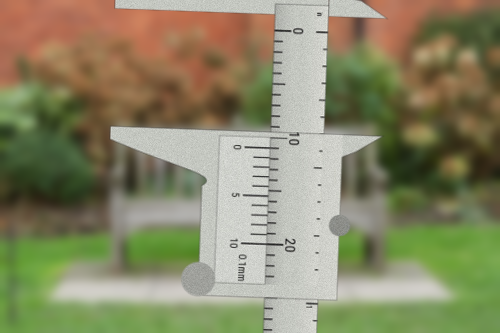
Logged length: 11.0
